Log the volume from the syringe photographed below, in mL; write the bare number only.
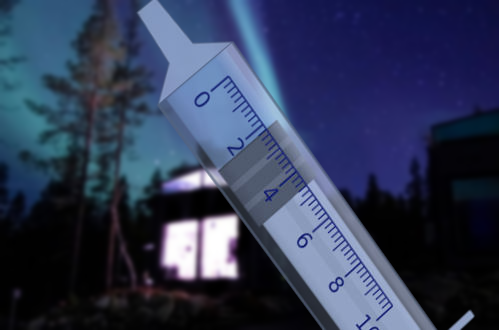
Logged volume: 2.2
